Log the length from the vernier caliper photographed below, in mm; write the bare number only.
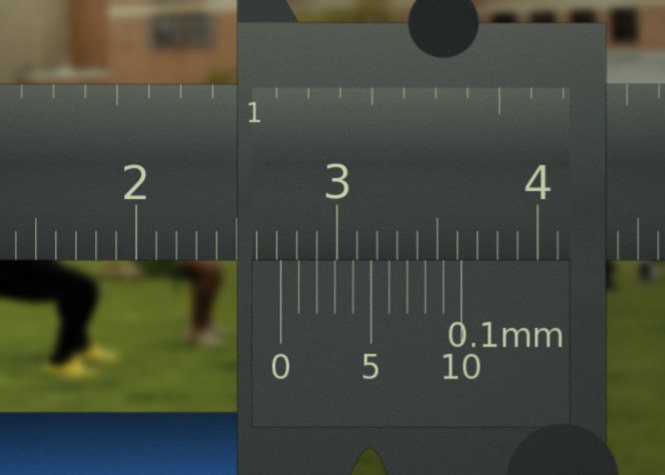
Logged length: 27.2
